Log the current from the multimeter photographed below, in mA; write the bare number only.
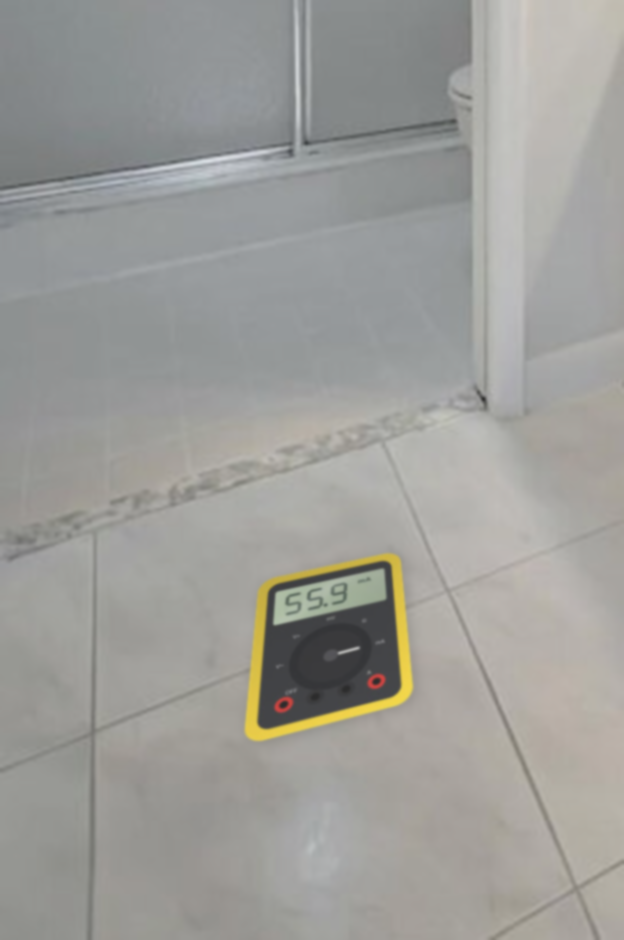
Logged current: 55.9
